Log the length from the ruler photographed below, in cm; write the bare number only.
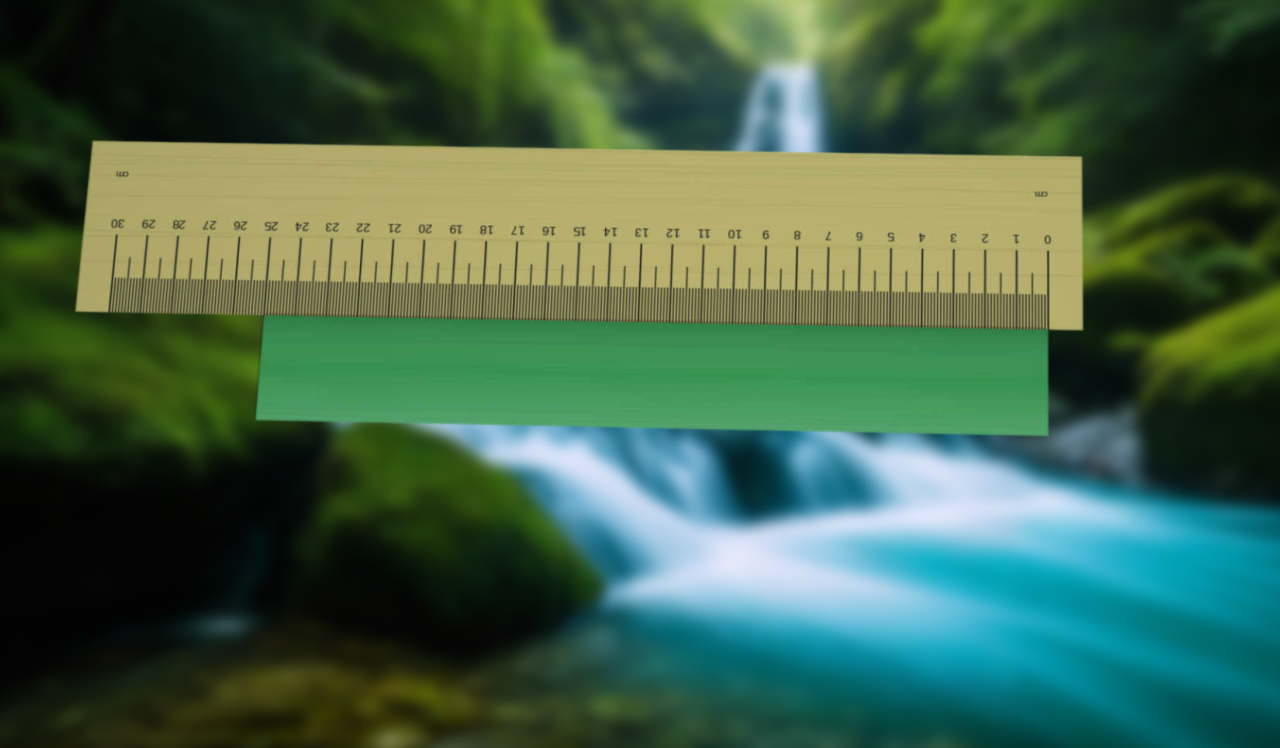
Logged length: 25
